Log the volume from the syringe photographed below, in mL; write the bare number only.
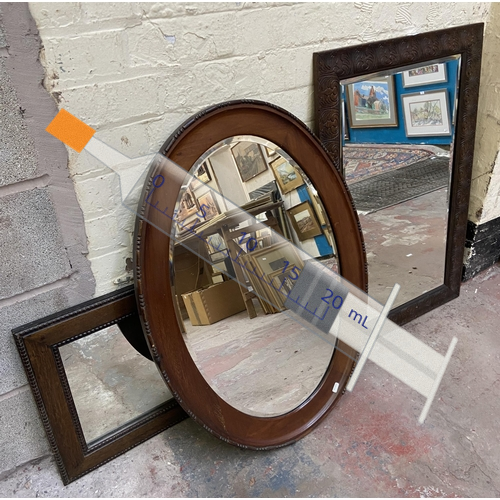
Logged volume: 16
